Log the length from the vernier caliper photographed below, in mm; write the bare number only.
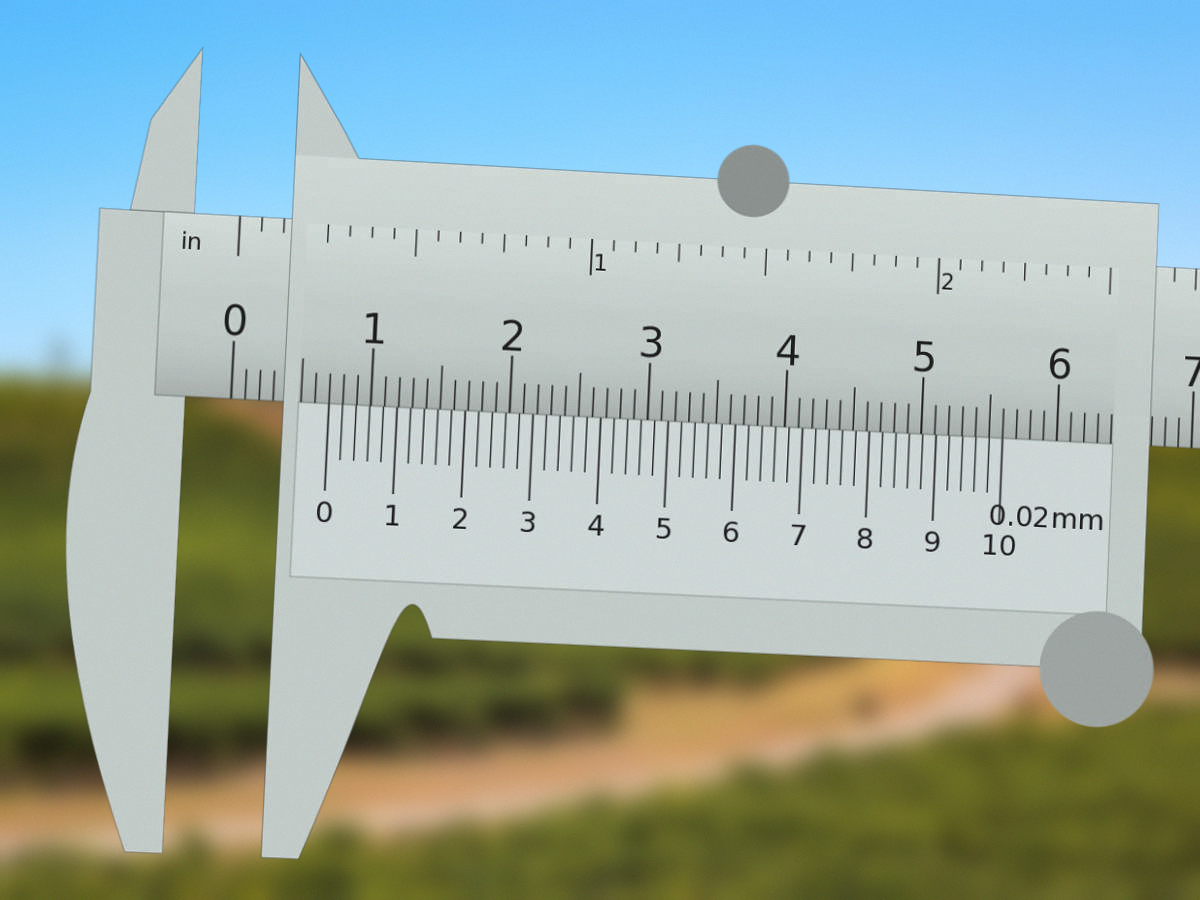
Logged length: 7.0
